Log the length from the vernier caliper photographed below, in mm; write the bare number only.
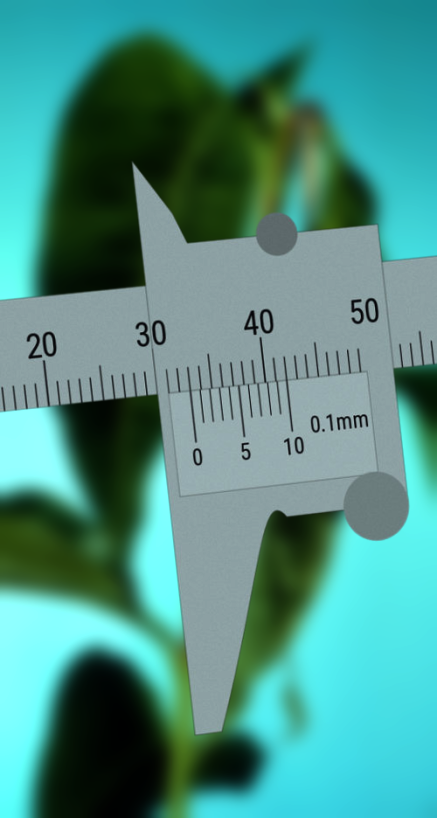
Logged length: 33.0
